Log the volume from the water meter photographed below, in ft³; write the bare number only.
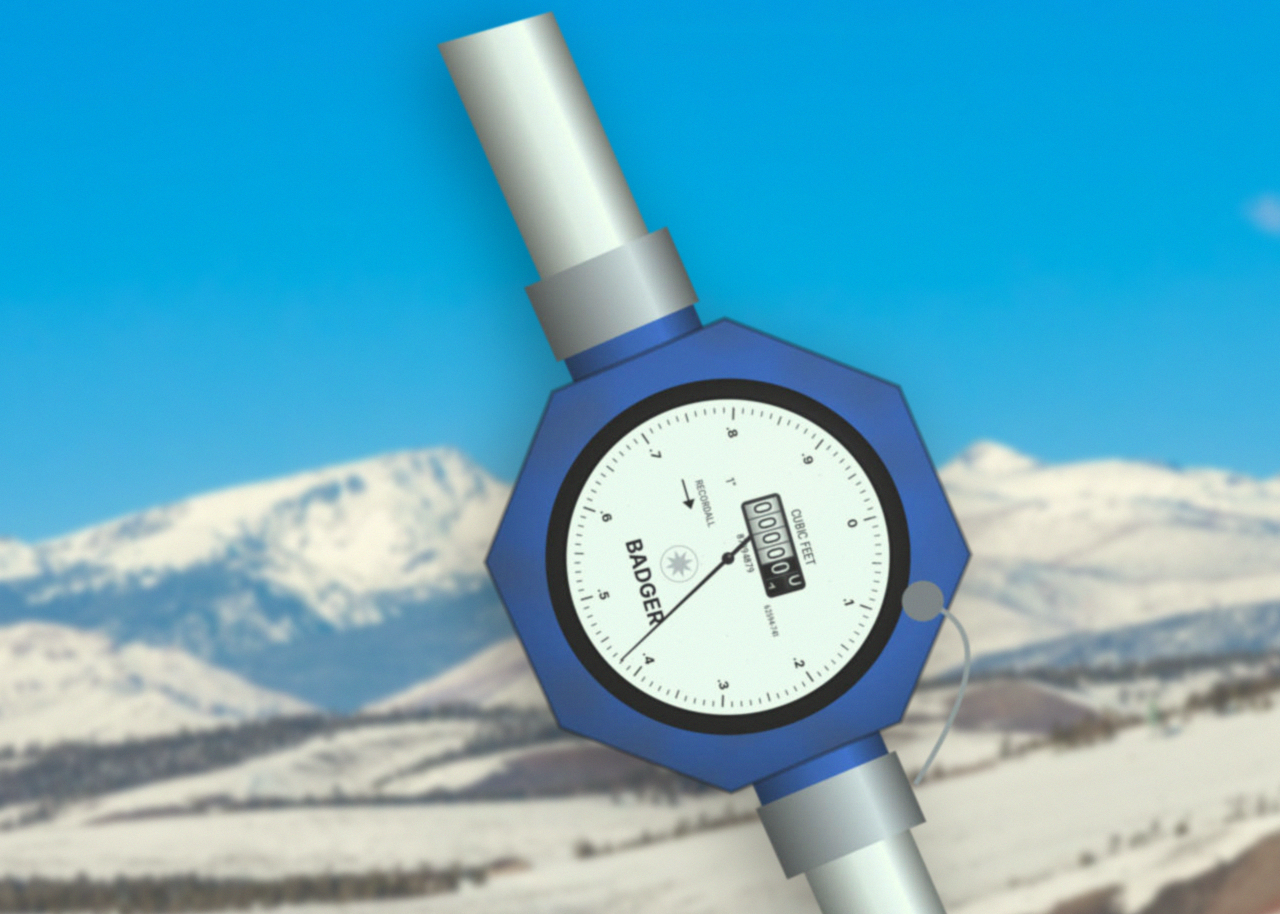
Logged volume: 0.42
